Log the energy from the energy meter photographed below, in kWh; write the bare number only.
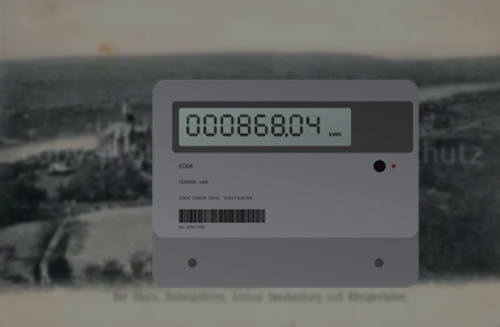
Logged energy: 868.04
